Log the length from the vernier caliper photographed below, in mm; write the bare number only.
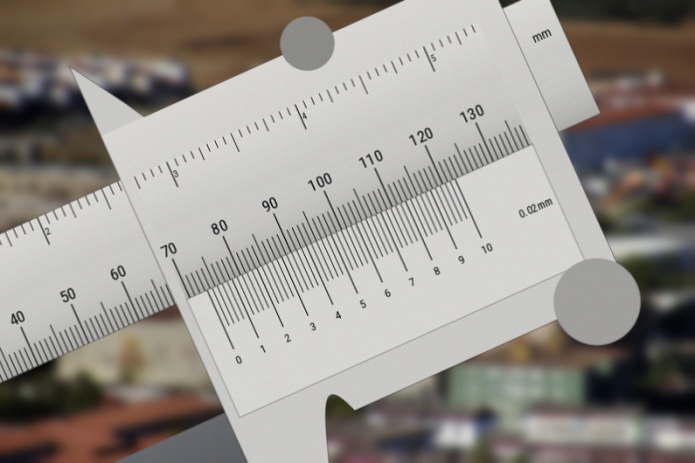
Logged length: 73.4
